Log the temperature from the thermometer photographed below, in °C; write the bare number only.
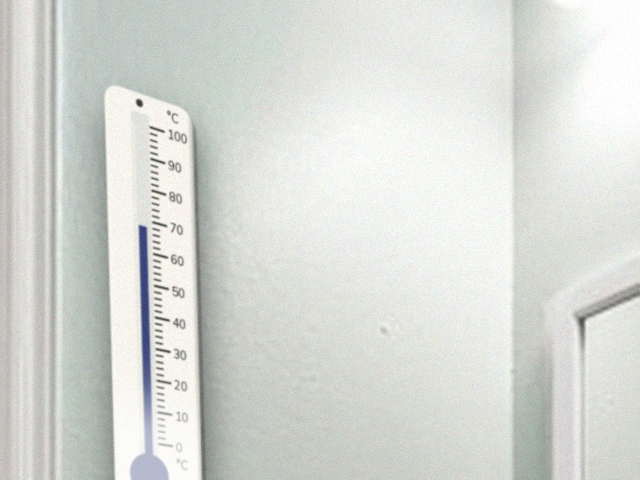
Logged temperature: 68
